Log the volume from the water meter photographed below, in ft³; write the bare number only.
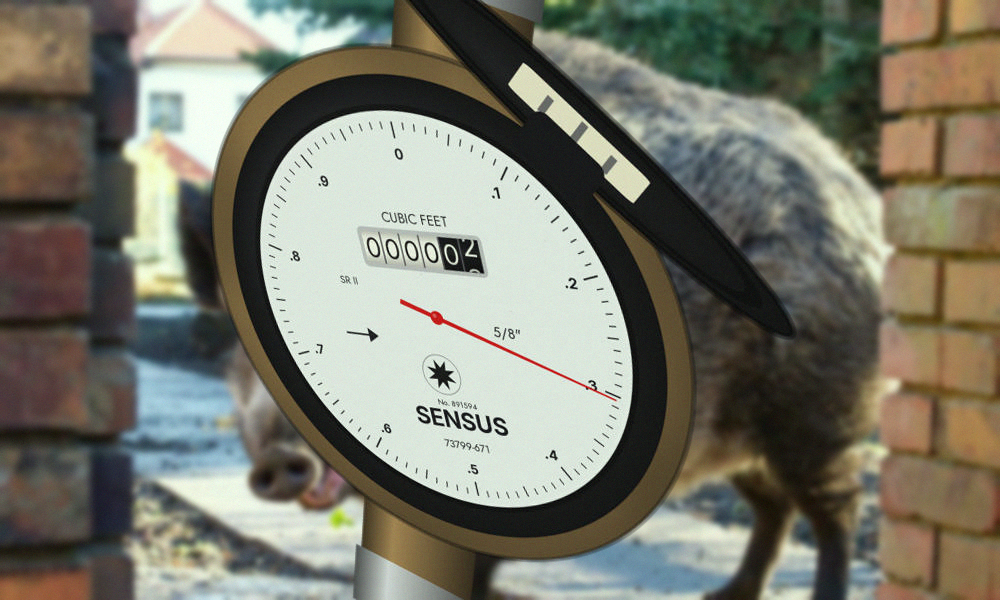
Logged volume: 2.30
